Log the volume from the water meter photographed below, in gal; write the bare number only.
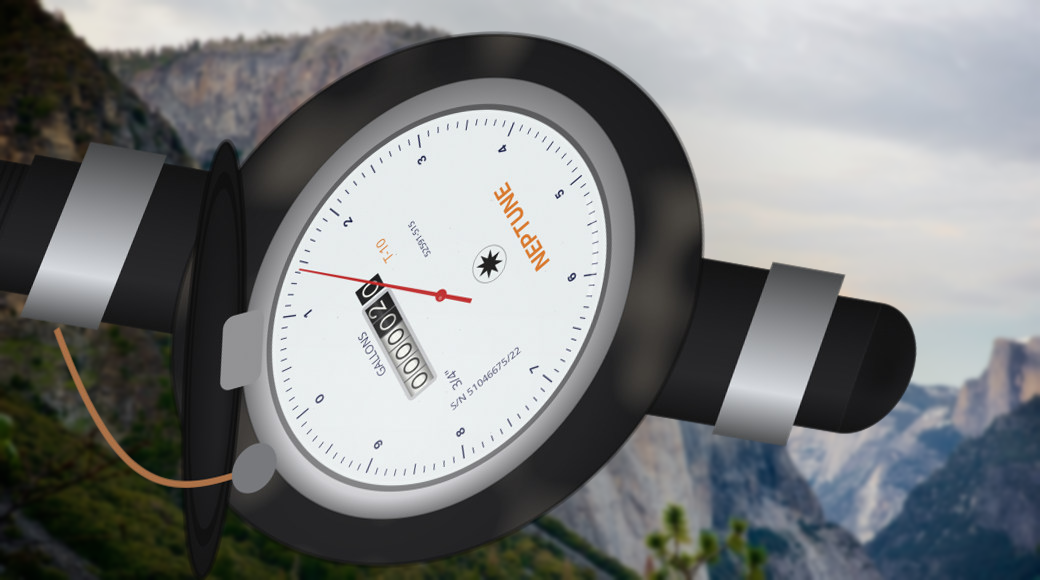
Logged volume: 21.4
